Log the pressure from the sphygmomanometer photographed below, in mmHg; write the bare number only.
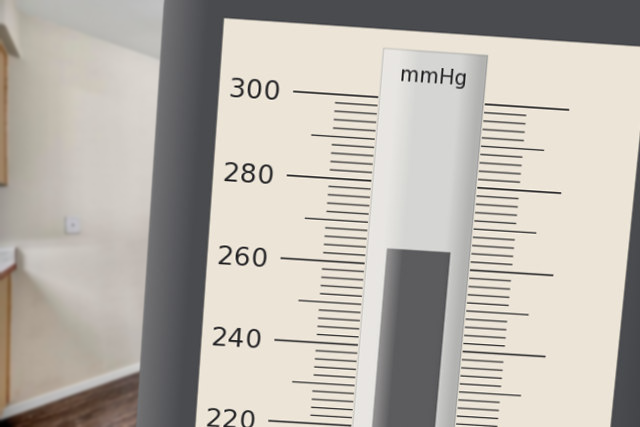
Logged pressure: 264
